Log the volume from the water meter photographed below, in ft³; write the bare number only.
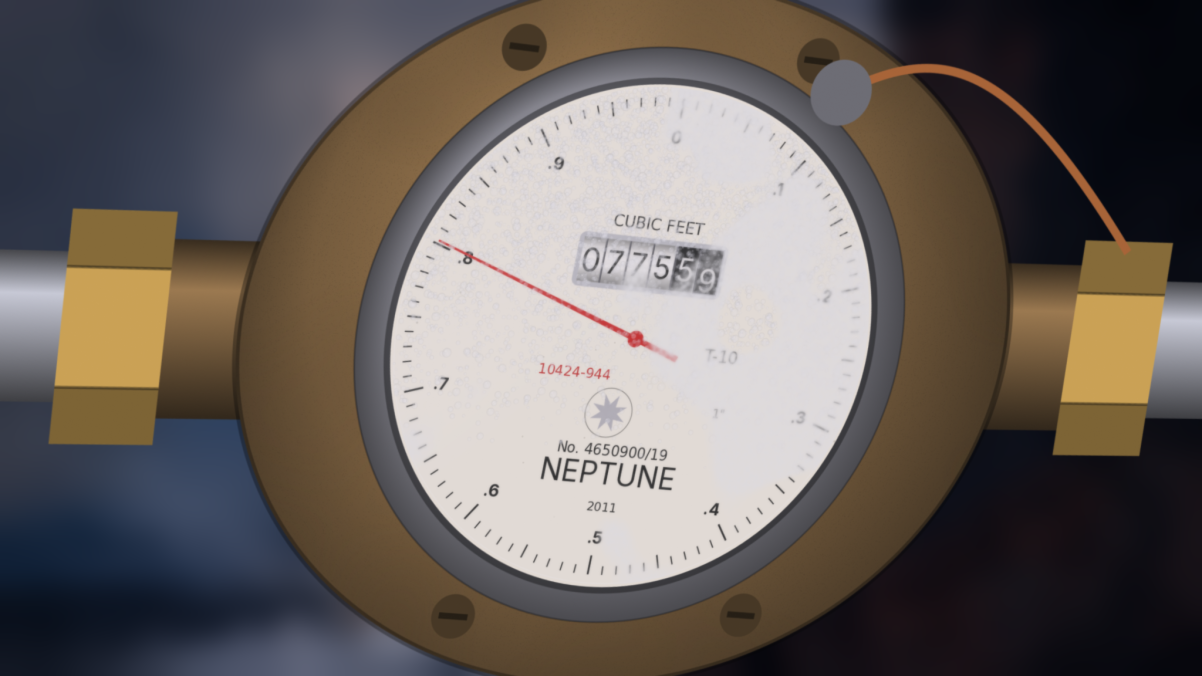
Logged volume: 77558.80
